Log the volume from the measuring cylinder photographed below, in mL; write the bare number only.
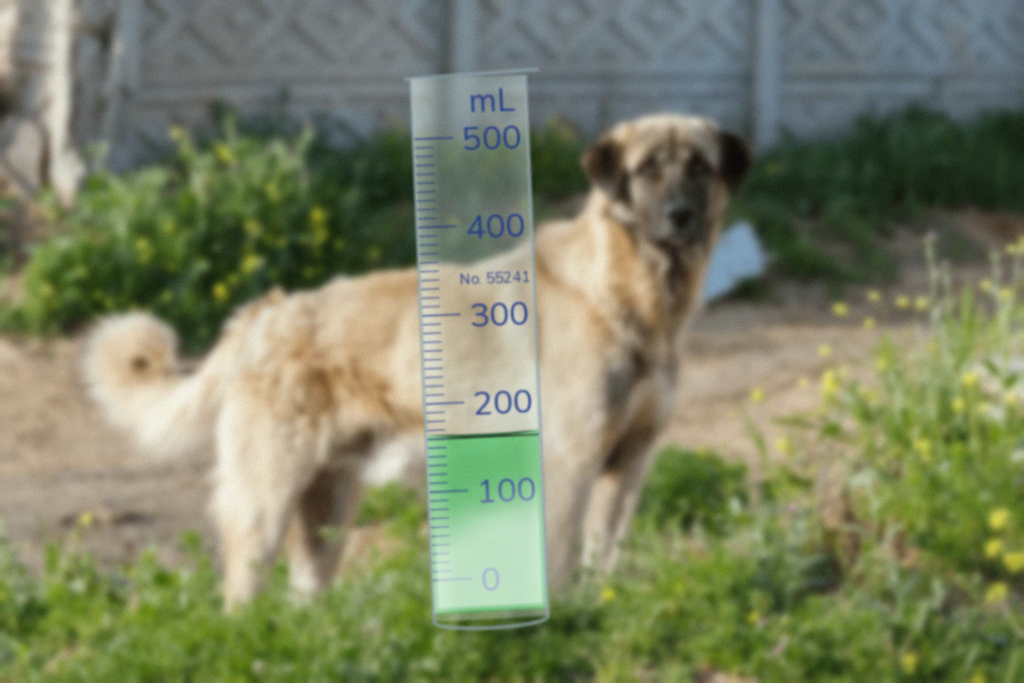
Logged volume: 160
